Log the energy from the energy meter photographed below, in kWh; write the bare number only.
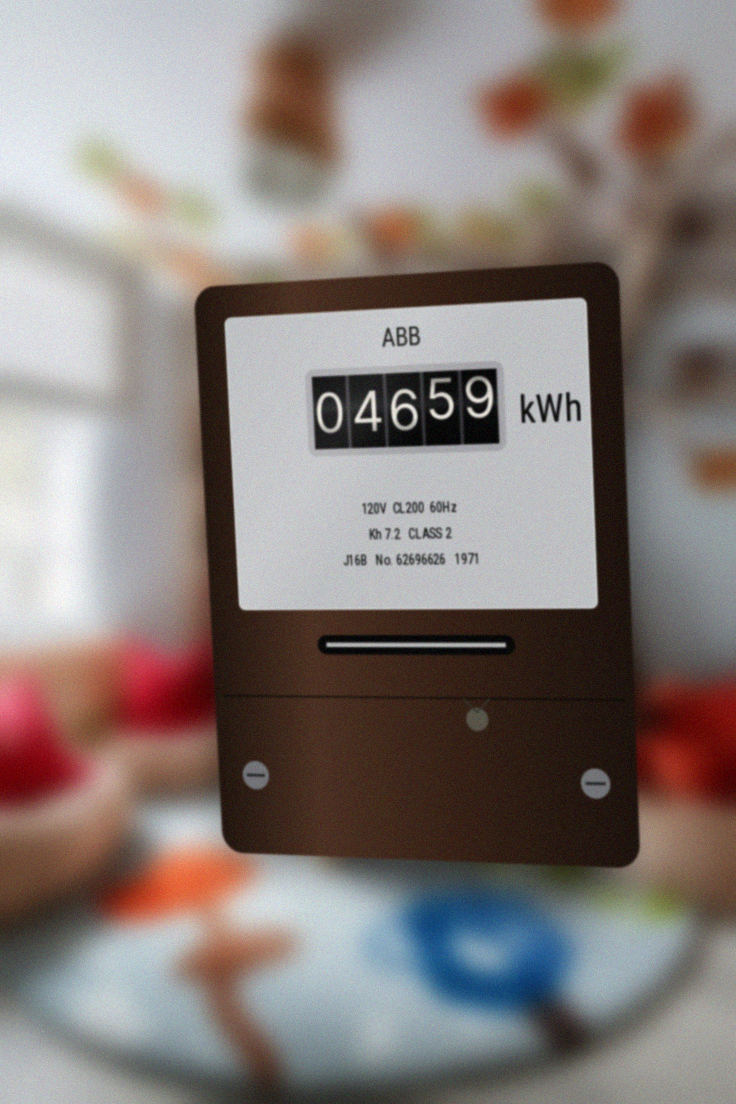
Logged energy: 4659
